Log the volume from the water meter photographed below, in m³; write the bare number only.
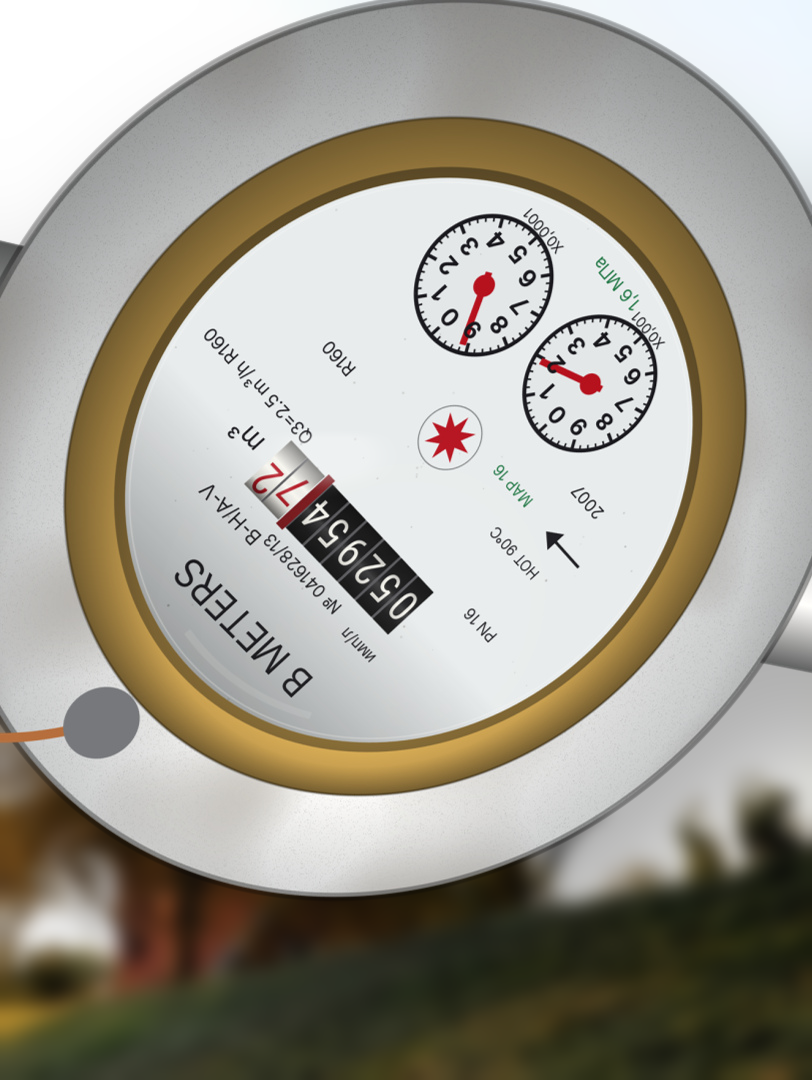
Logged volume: 52954.7219
